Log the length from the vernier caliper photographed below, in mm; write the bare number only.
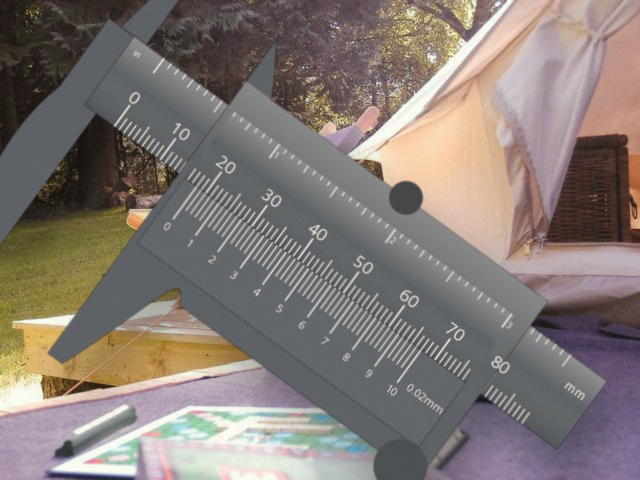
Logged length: 18.0
